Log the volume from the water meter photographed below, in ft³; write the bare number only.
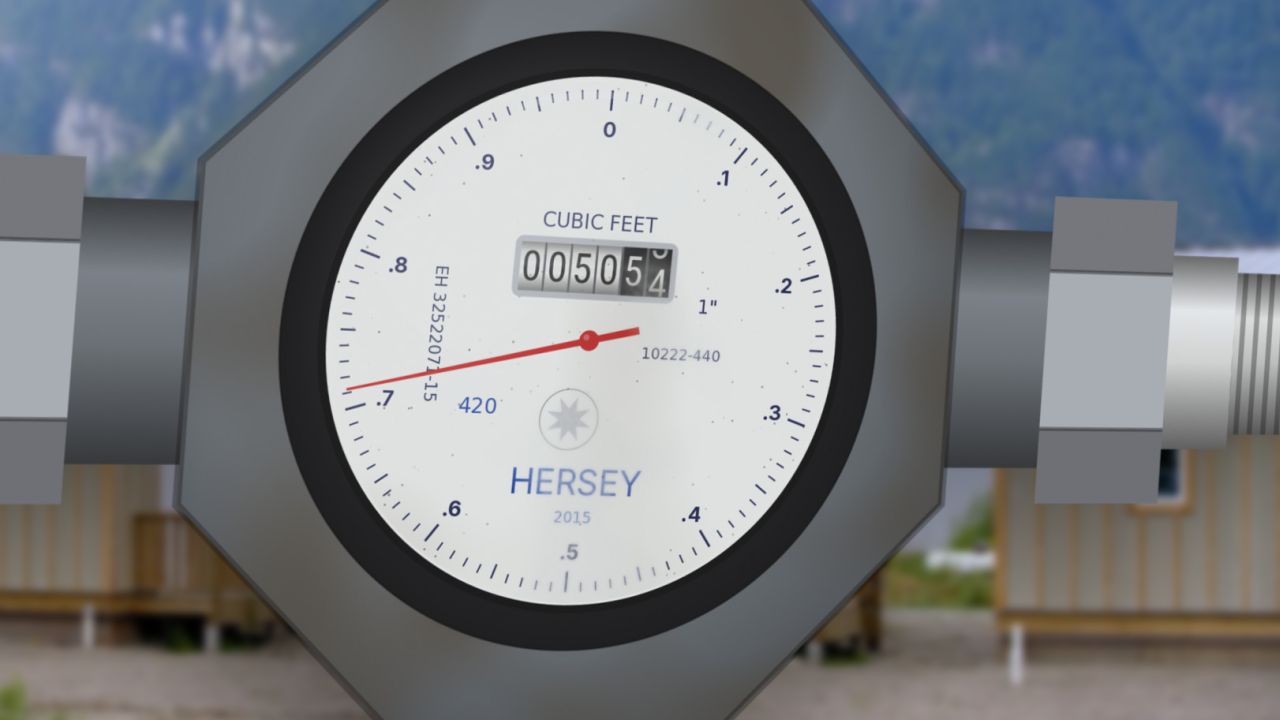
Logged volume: 5053.71
